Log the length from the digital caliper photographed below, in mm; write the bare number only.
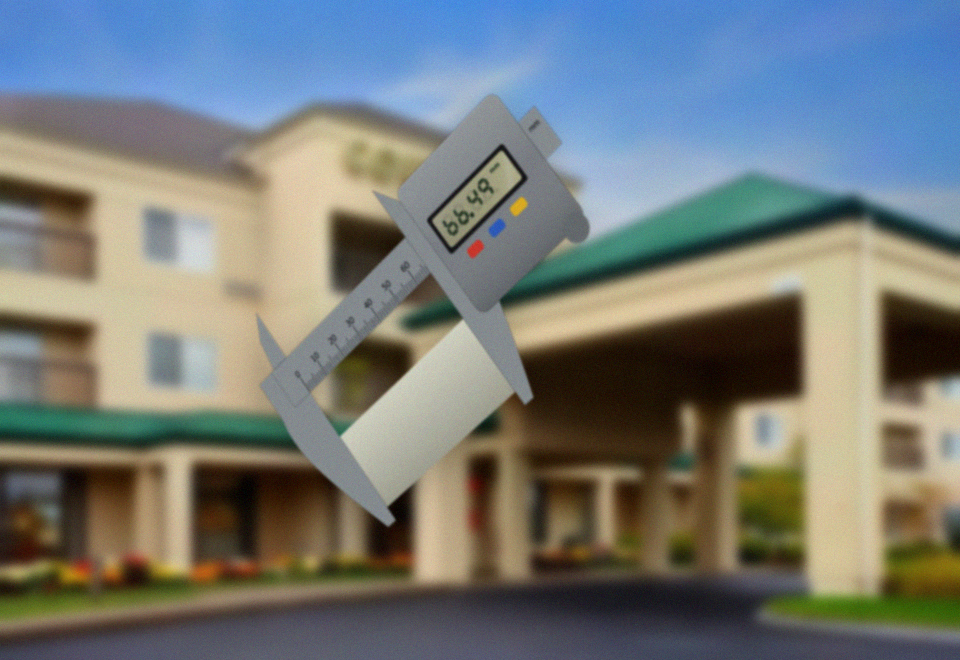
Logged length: 66.49
